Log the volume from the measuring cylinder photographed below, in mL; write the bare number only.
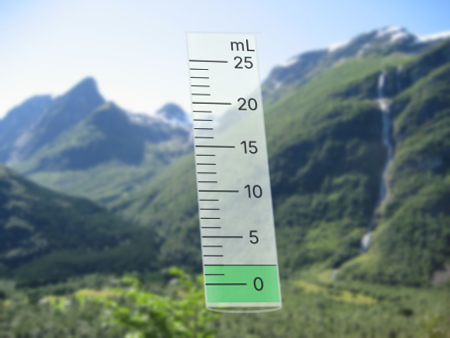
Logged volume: 2
